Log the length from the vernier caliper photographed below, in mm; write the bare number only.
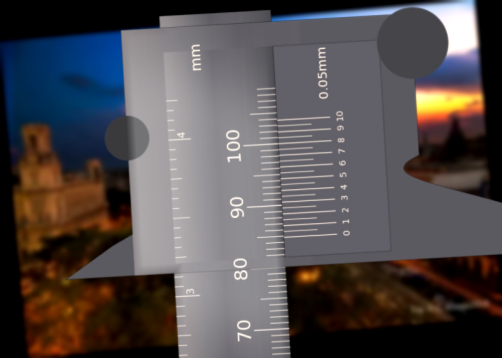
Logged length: 84.8
